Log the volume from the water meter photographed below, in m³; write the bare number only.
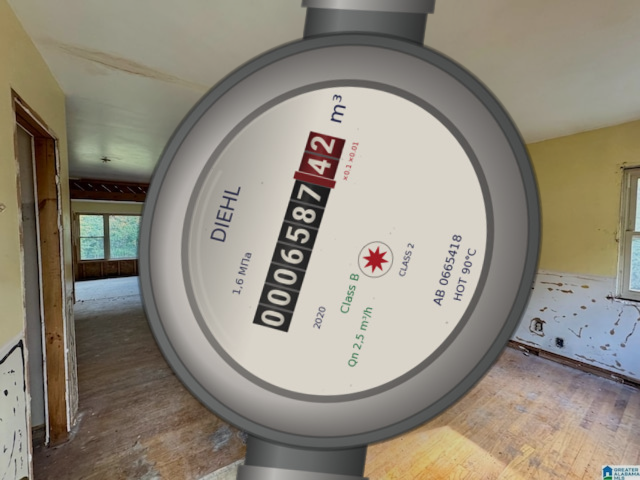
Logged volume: 6587.42
